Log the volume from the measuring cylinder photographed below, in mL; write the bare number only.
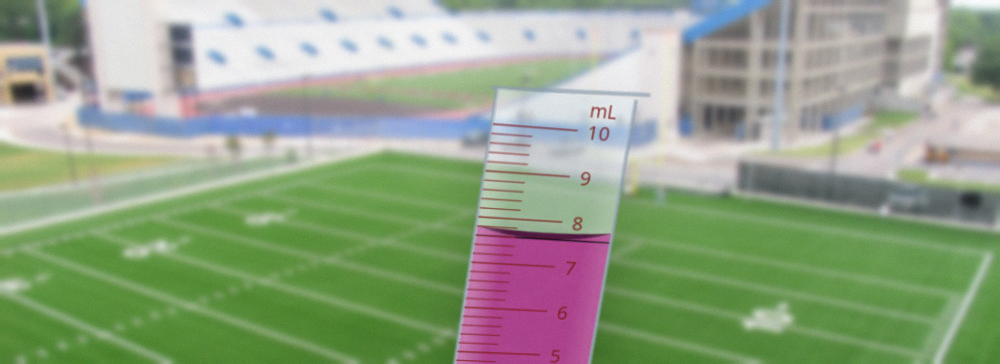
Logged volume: 7.6
